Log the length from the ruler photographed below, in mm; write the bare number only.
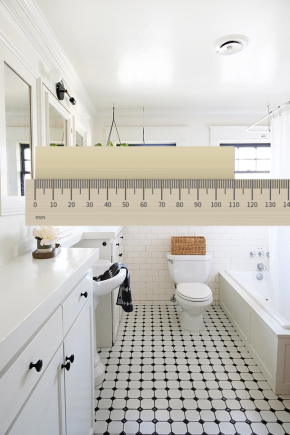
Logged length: 110
